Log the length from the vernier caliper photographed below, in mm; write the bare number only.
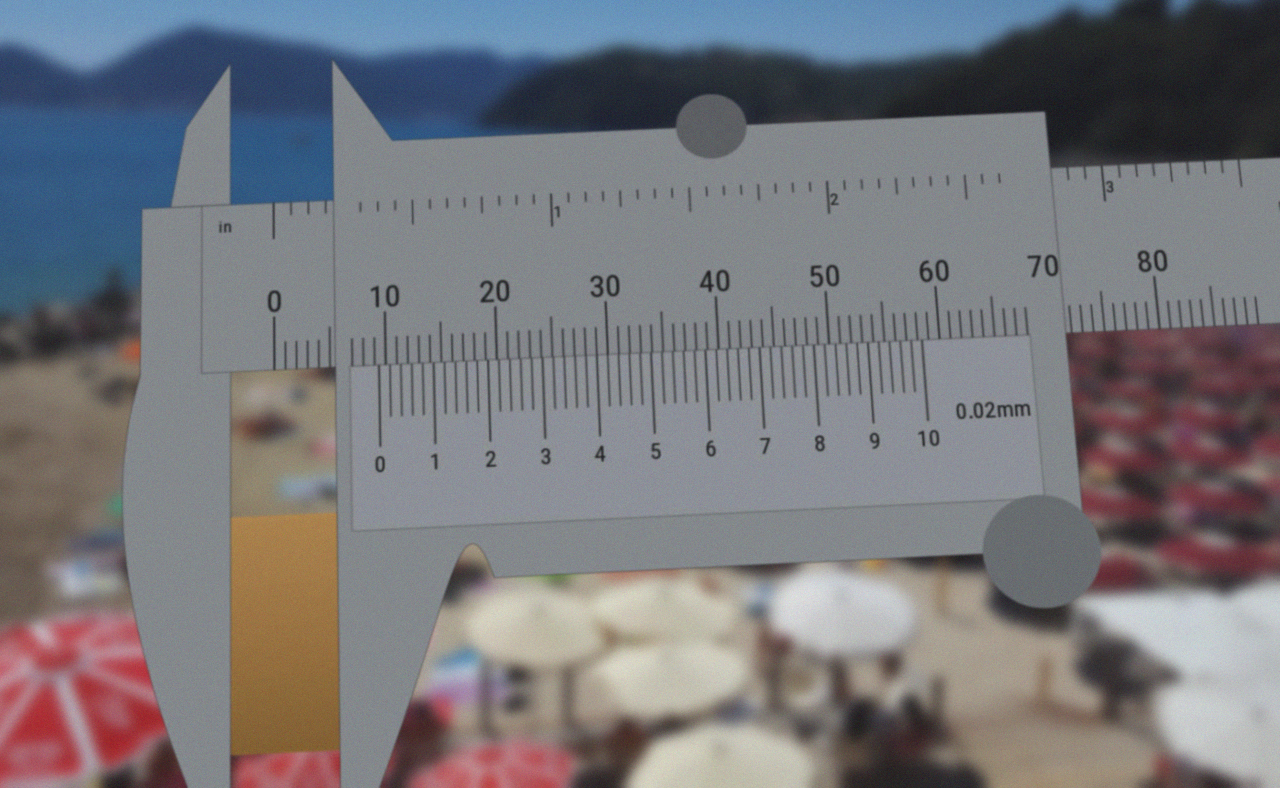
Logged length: 9.4
